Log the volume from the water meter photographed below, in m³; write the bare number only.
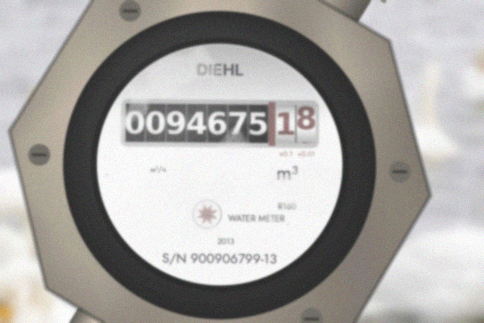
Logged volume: 94675.18
